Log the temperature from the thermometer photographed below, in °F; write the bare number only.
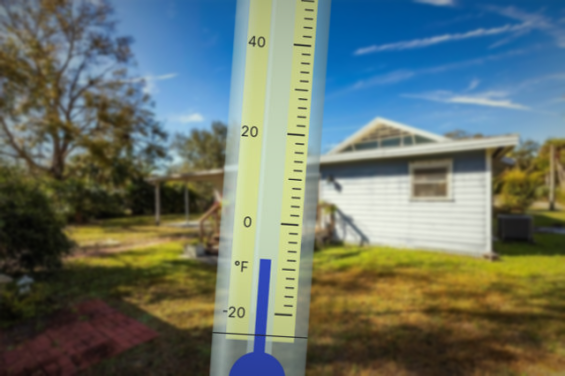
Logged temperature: -8
